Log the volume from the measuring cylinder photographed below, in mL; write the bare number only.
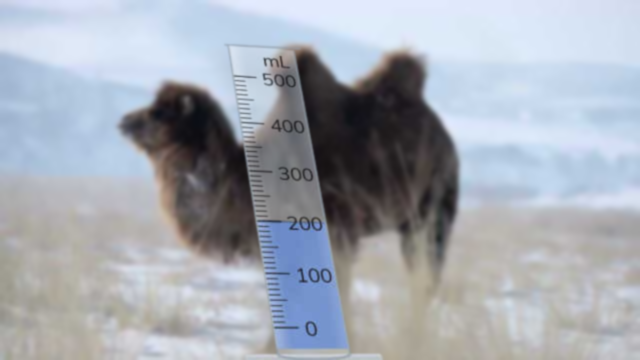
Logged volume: 200
